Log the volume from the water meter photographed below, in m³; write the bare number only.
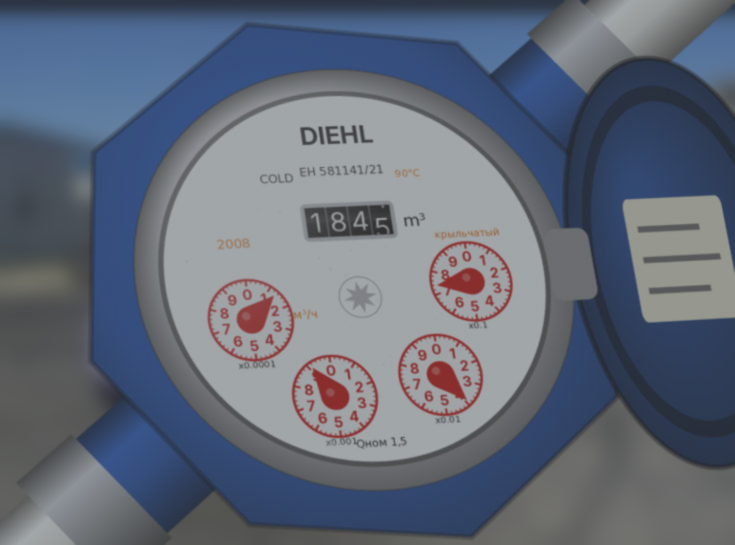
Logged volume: 1844.7391
